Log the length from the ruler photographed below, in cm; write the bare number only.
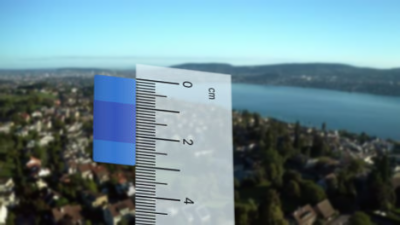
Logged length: 3
